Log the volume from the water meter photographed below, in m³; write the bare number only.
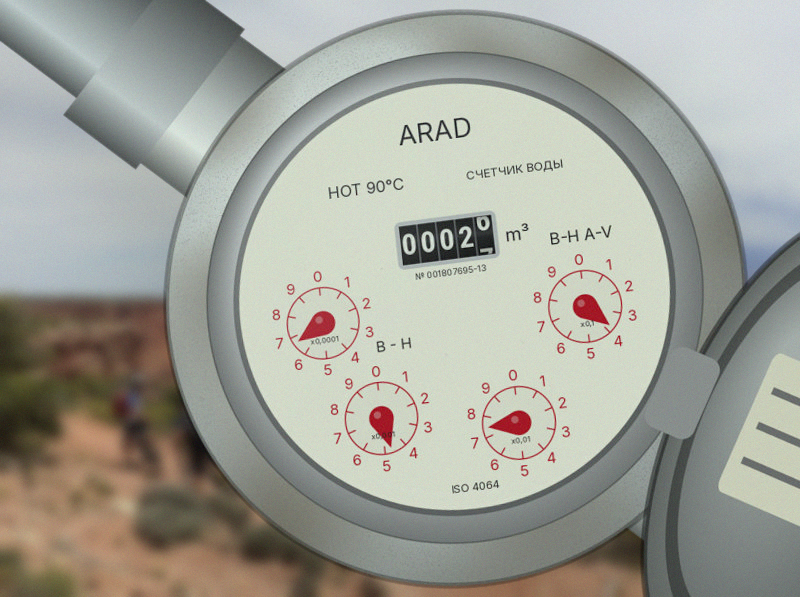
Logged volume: 26.3746
